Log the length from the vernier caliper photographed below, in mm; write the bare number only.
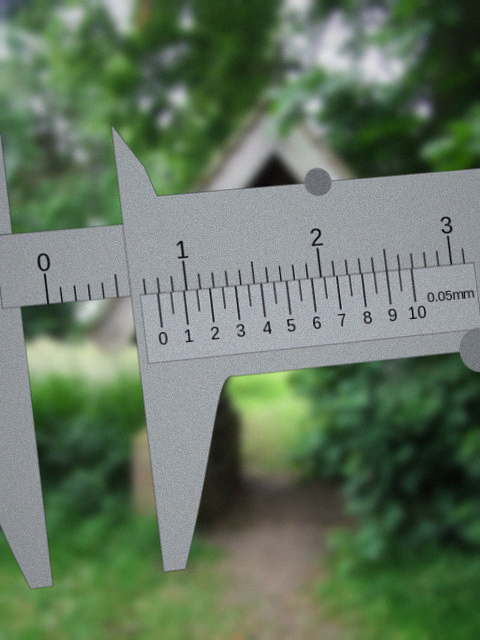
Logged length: 7.9
